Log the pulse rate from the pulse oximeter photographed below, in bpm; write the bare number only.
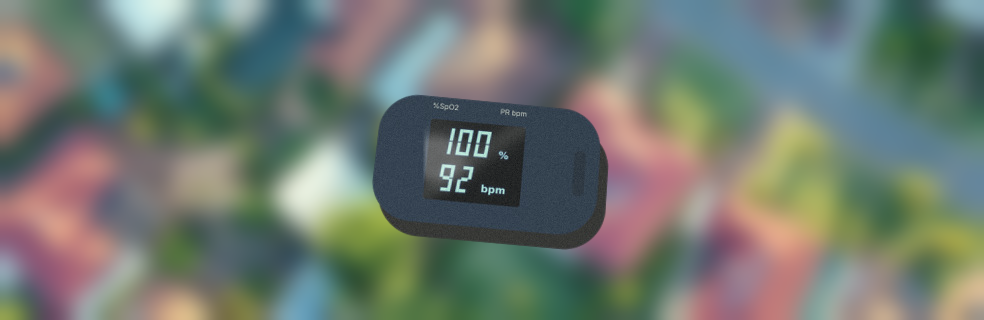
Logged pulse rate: 92
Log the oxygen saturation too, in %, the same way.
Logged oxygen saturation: 100
